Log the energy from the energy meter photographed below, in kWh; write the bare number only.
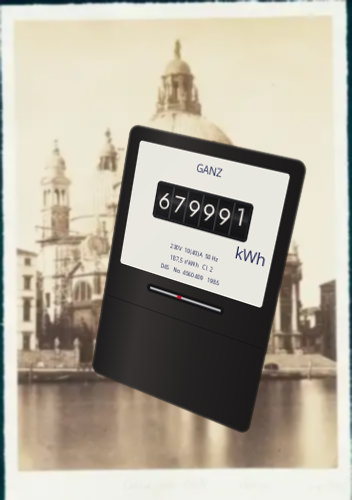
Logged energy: 679991
